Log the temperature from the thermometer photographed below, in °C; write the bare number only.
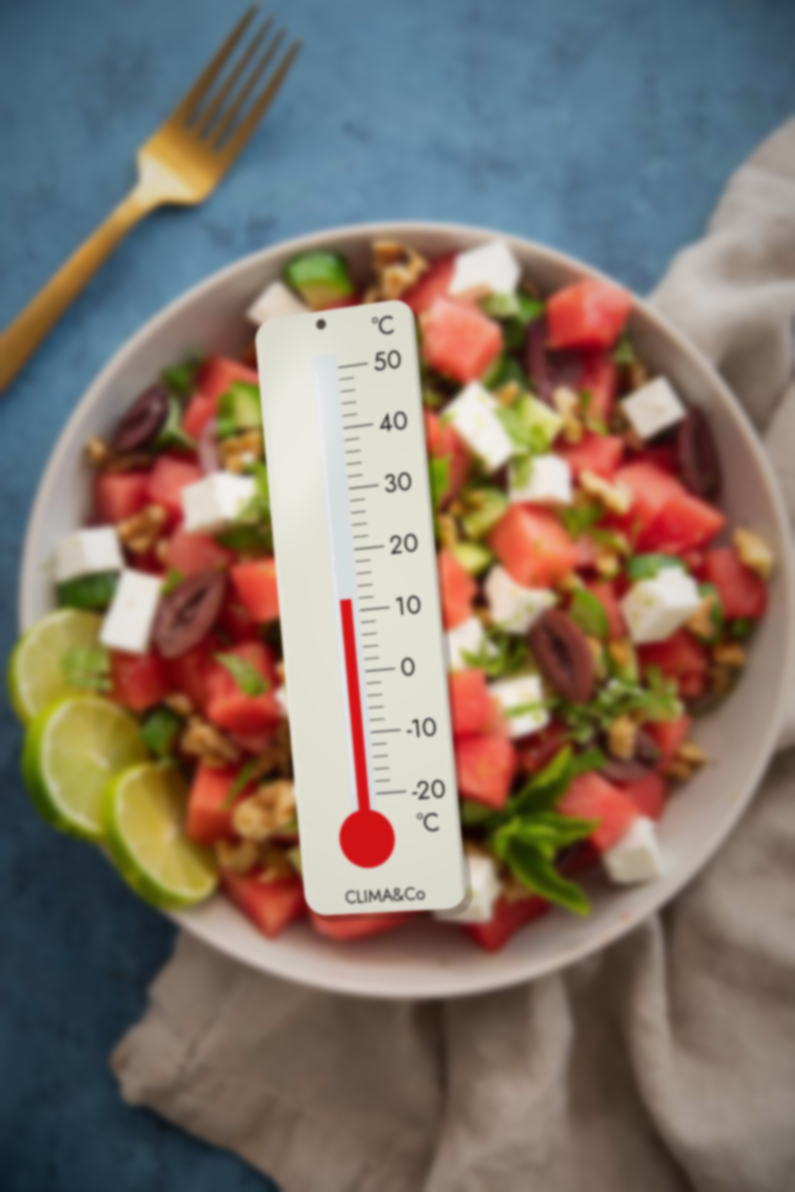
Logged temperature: 12
